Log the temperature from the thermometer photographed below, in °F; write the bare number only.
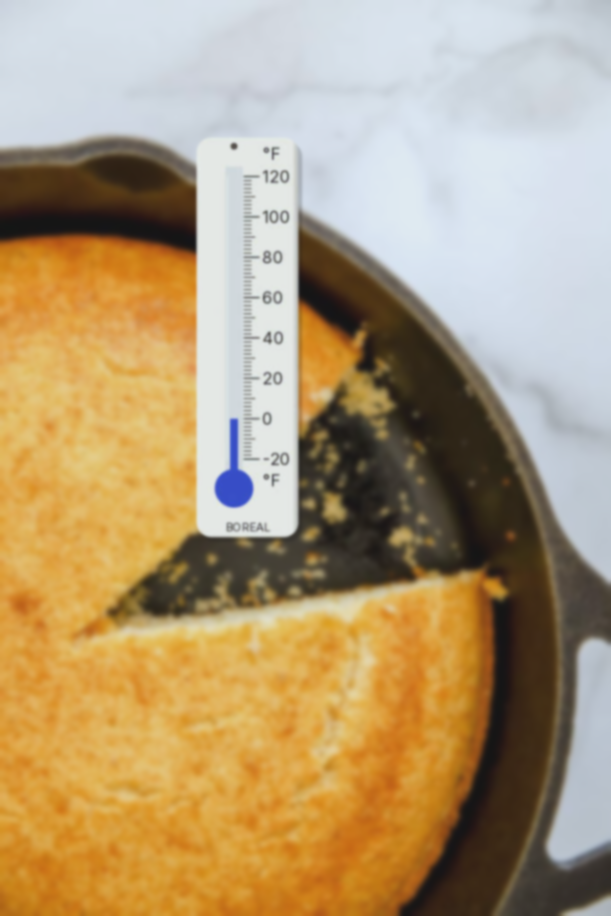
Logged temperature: 0
